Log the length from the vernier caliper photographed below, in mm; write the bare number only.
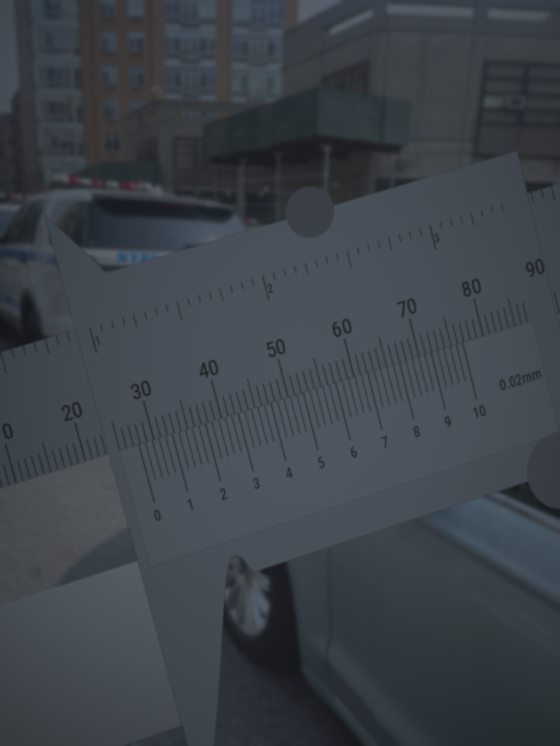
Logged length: 27.8
